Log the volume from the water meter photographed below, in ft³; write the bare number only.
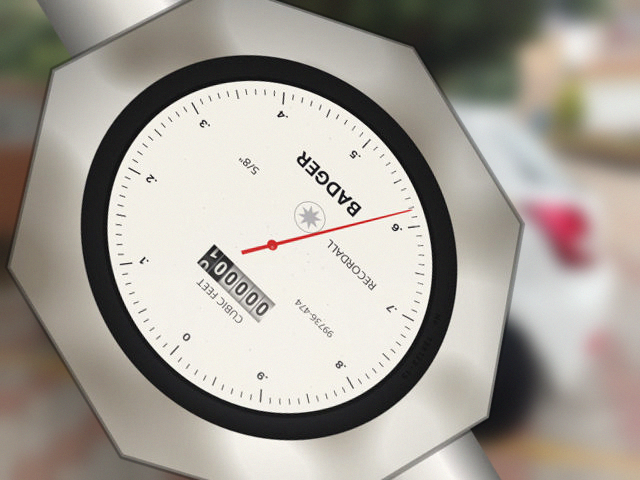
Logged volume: 0.58
